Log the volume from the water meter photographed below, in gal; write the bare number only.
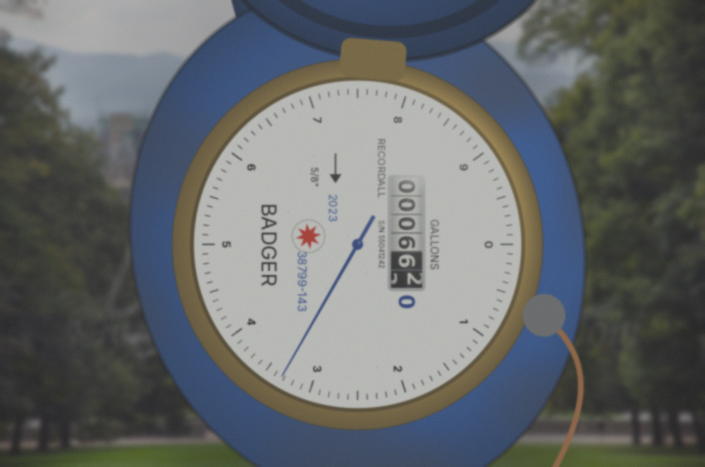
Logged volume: 6623.3
